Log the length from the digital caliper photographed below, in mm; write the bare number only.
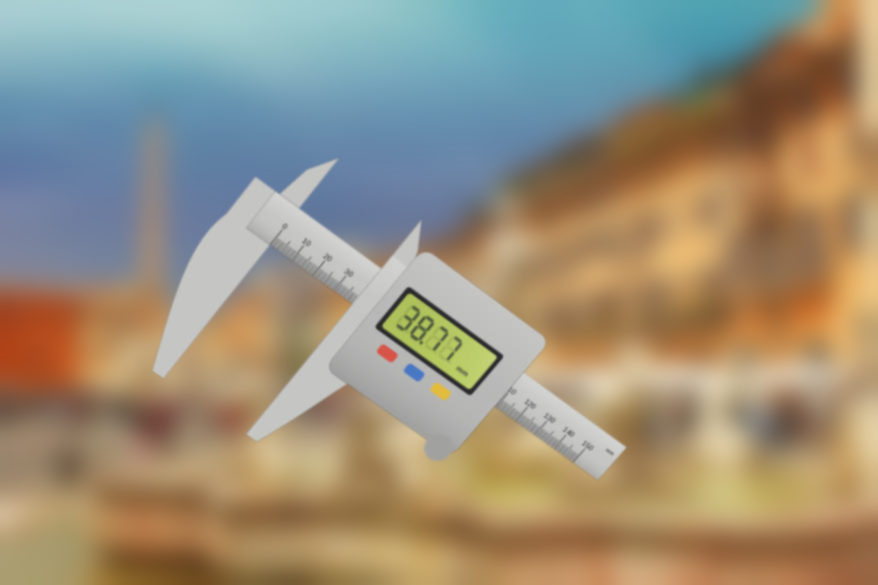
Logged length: 38.77
